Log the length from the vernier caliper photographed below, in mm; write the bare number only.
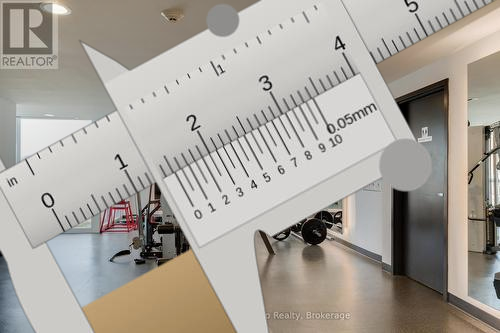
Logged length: 15.2
